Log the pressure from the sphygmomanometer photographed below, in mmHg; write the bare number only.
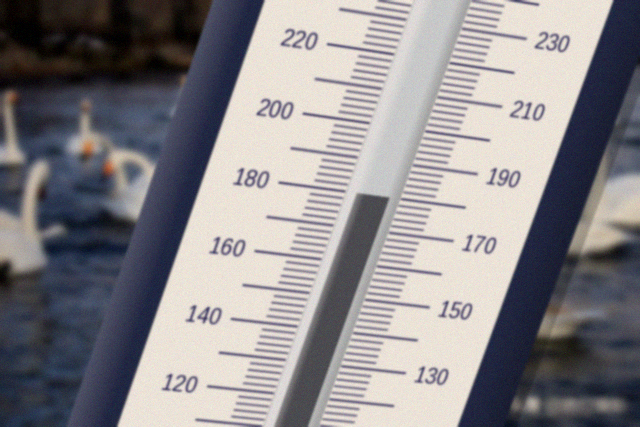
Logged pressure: 180
